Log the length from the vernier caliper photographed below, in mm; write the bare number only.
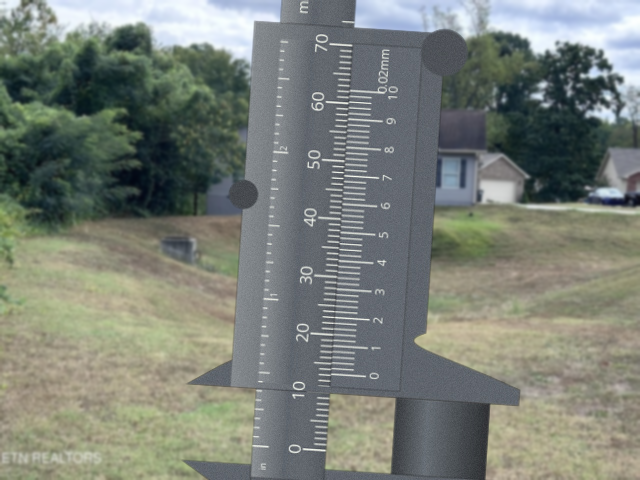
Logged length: 13.2
